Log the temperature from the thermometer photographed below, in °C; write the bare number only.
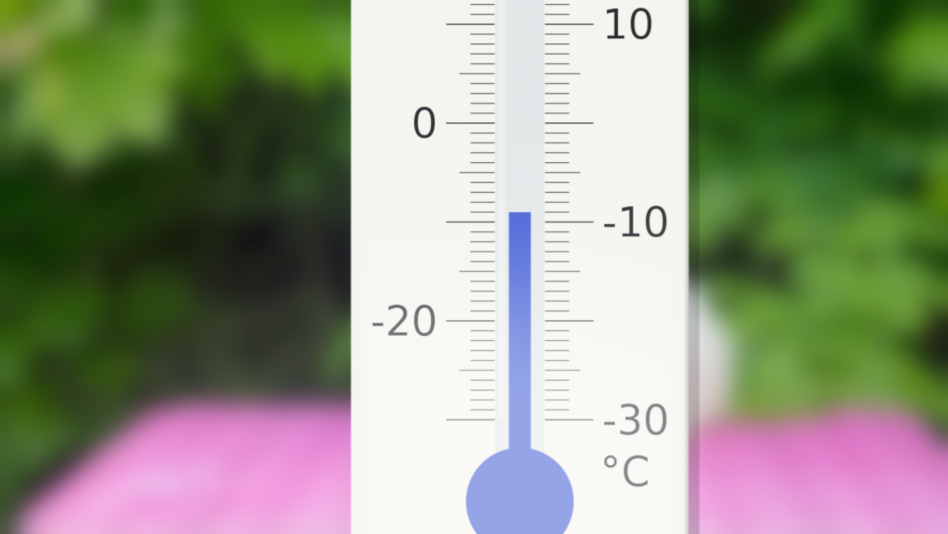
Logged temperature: -9
